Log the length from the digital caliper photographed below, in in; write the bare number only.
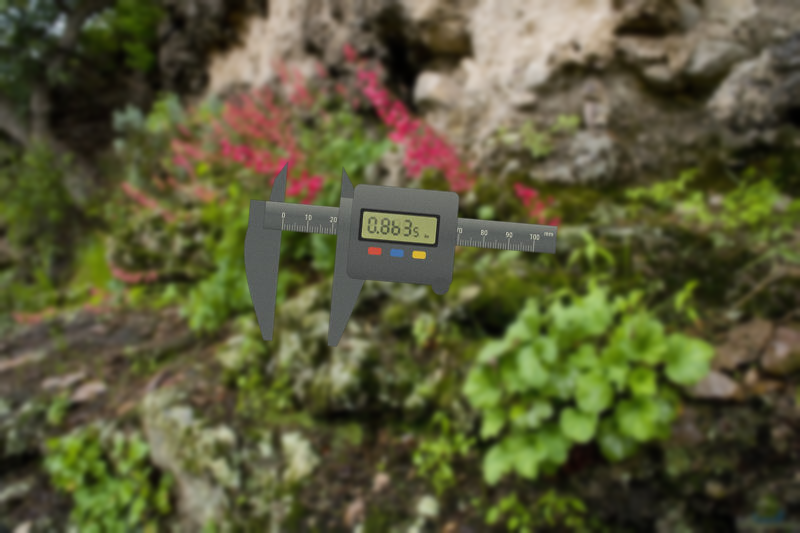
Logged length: 0.8635
